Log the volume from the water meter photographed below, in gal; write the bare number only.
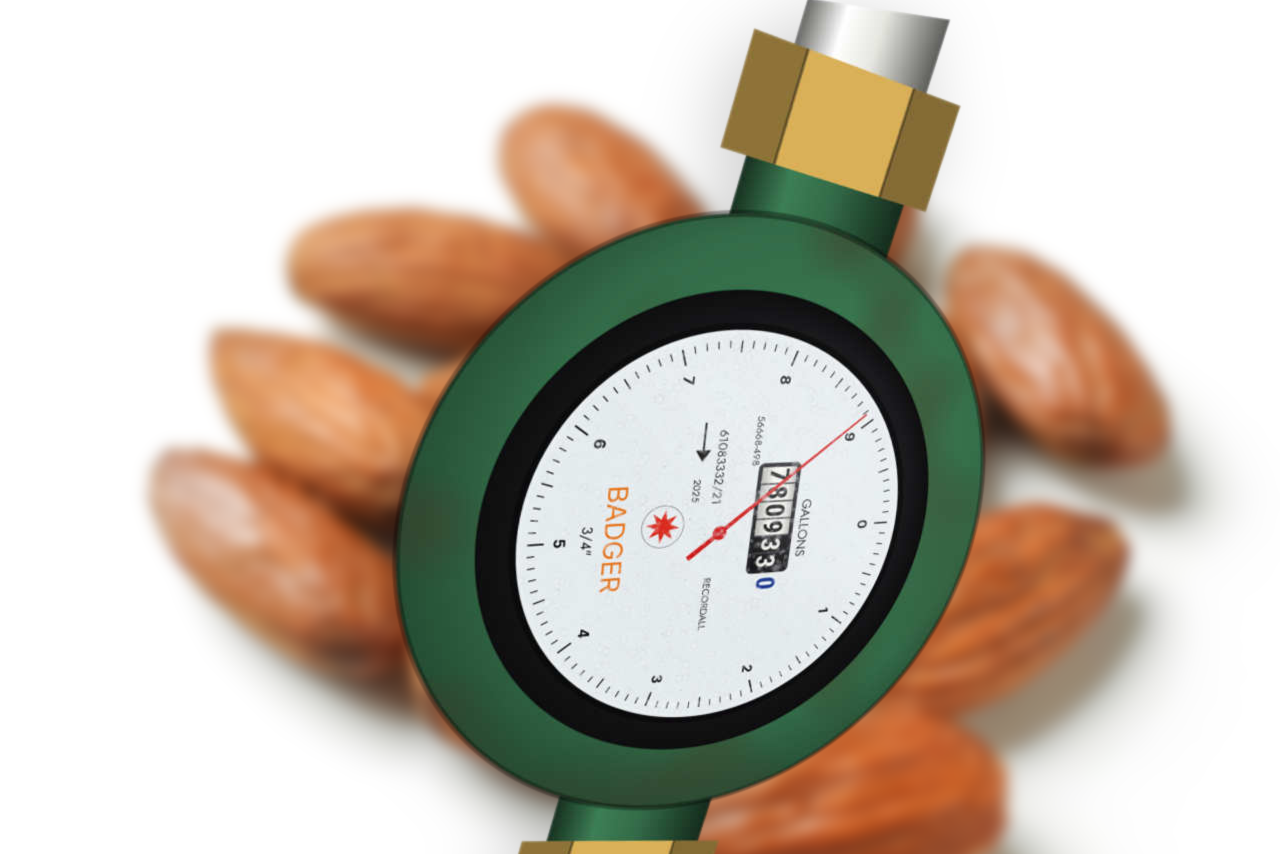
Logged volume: 7809328.9
